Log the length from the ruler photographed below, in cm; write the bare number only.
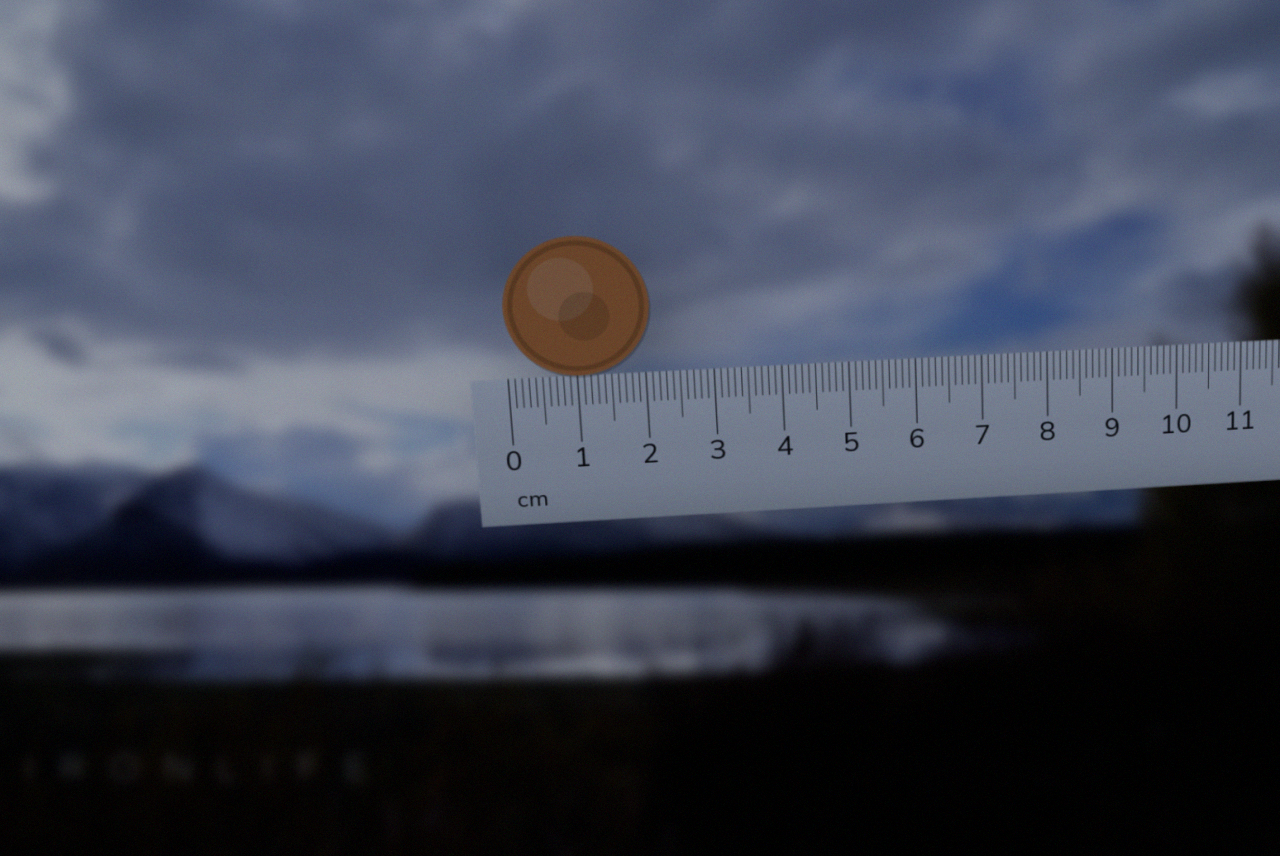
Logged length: 2.1
